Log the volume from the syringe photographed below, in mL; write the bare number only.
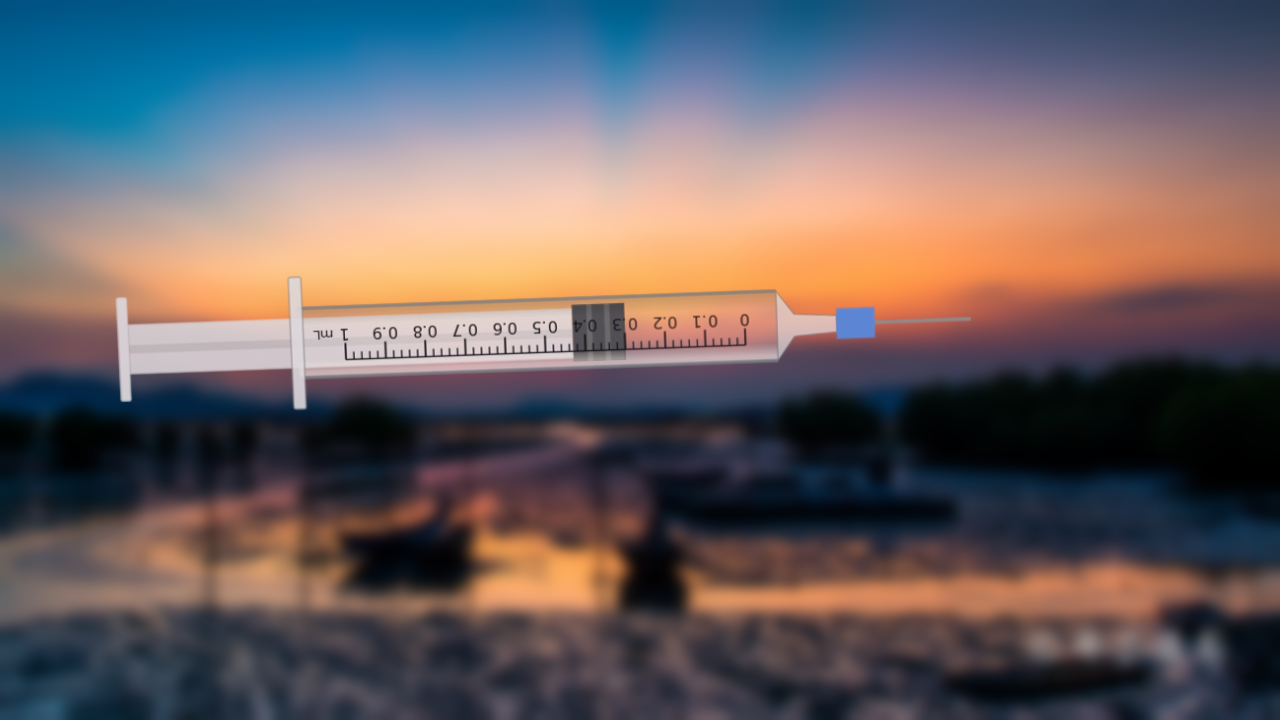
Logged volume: 0.3
